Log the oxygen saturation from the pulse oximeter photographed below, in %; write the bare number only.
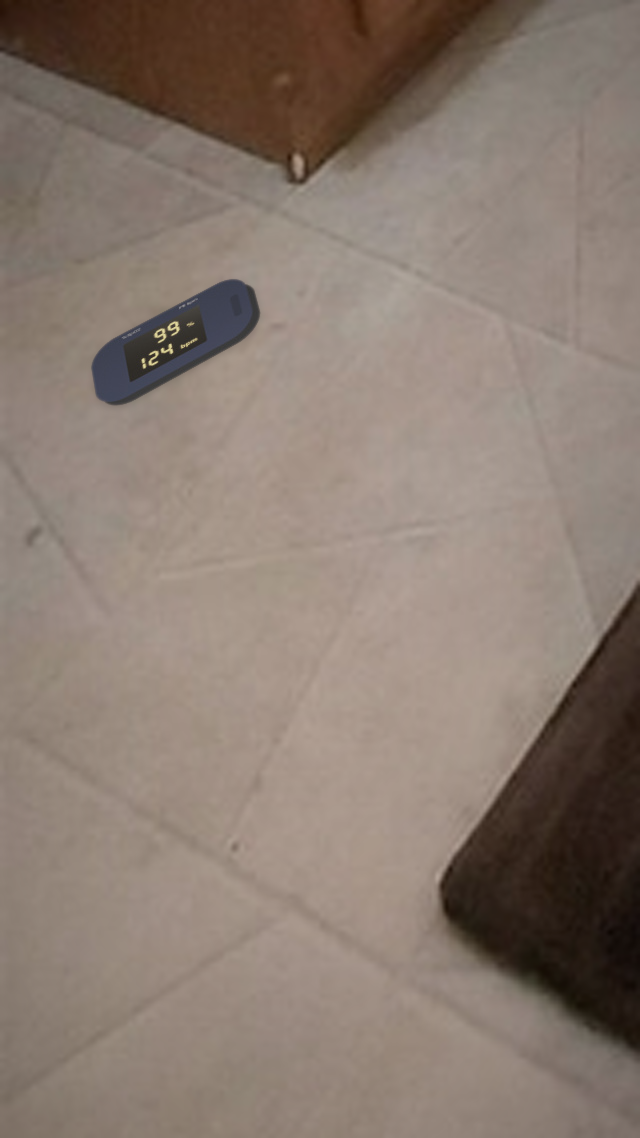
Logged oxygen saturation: 99
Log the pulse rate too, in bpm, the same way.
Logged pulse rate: 124
